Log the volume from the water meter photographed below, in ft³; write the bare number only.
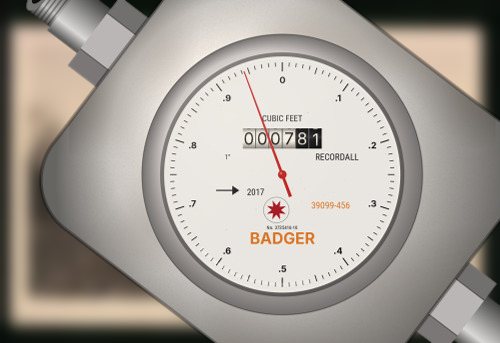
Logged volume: 780.94
